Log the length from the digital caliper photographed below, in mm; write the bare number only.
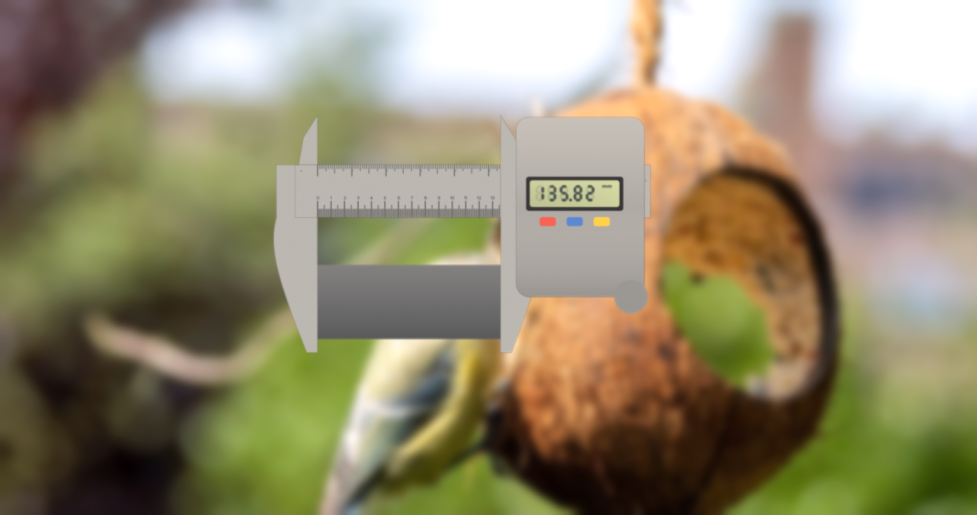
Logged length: 135.82
